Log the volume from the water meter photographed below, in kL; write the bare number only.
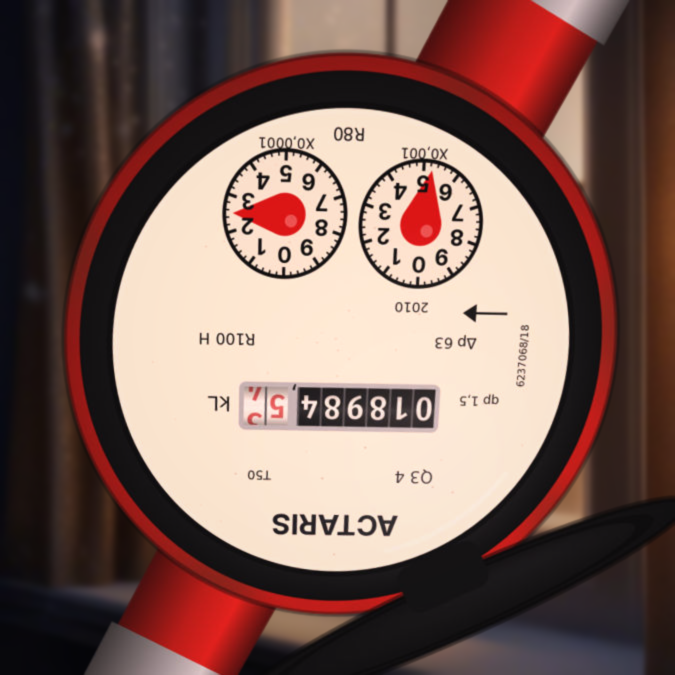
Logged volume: 18984.5352
